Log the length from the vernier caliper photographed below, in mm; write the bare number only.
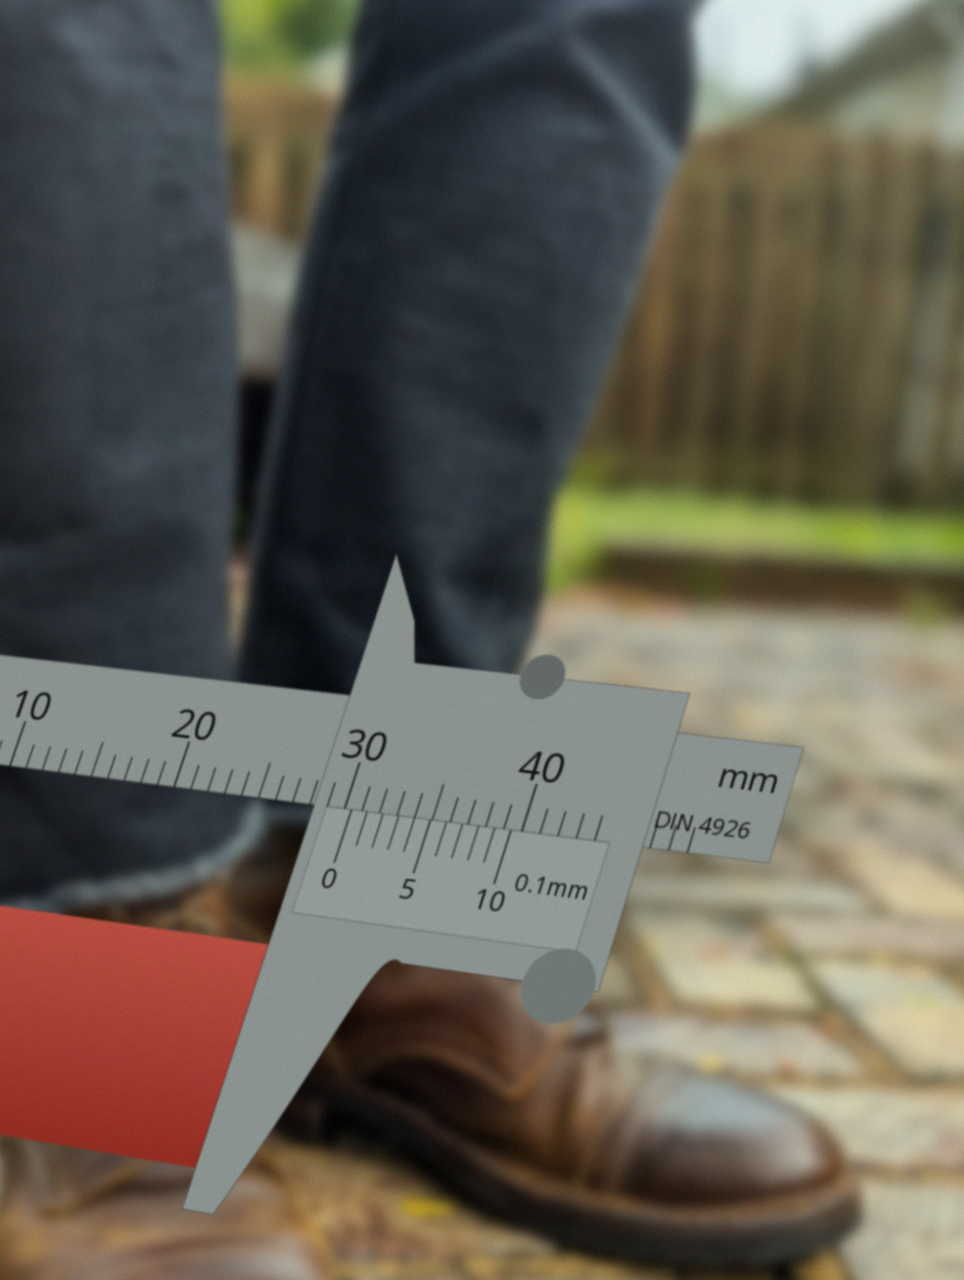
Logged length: 30.4
